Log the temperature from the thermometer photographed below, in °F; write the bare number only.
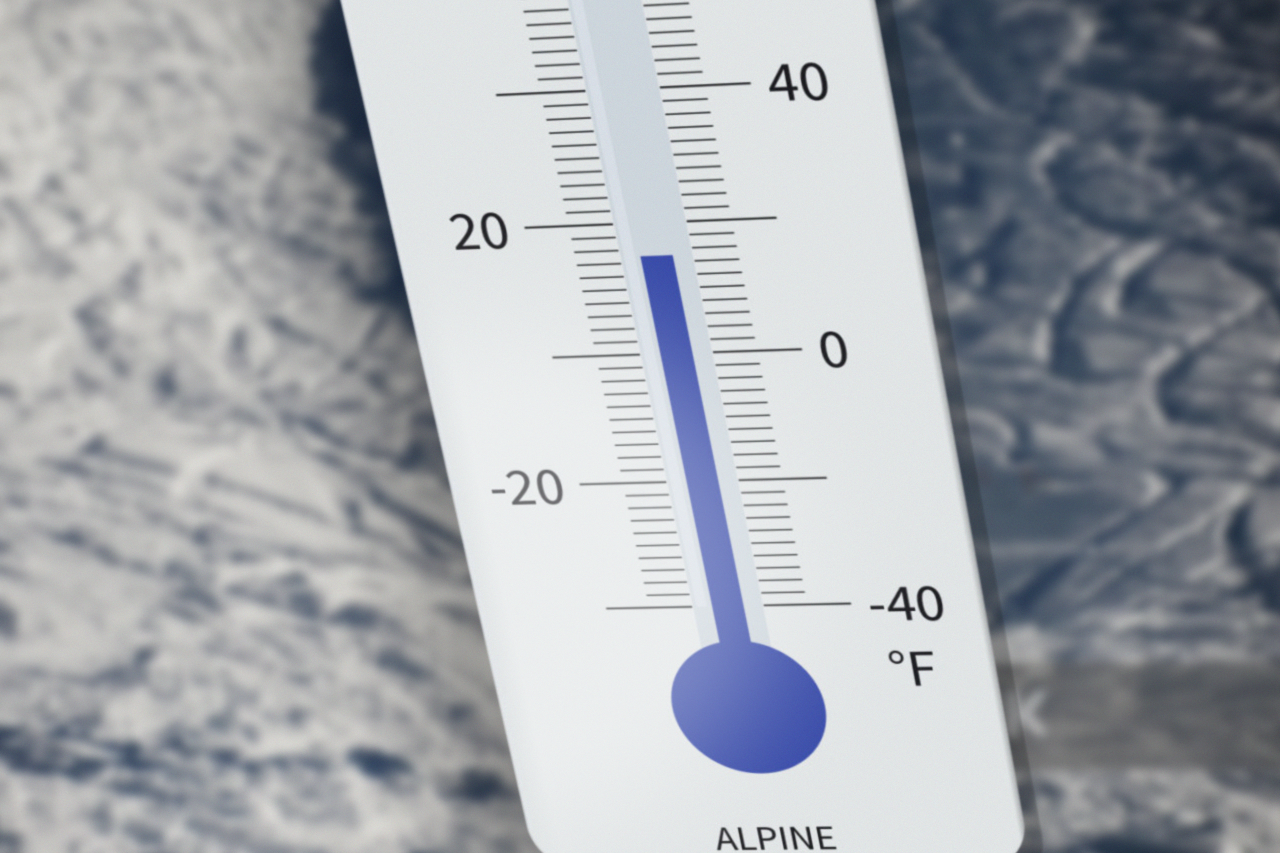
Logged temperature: 15
